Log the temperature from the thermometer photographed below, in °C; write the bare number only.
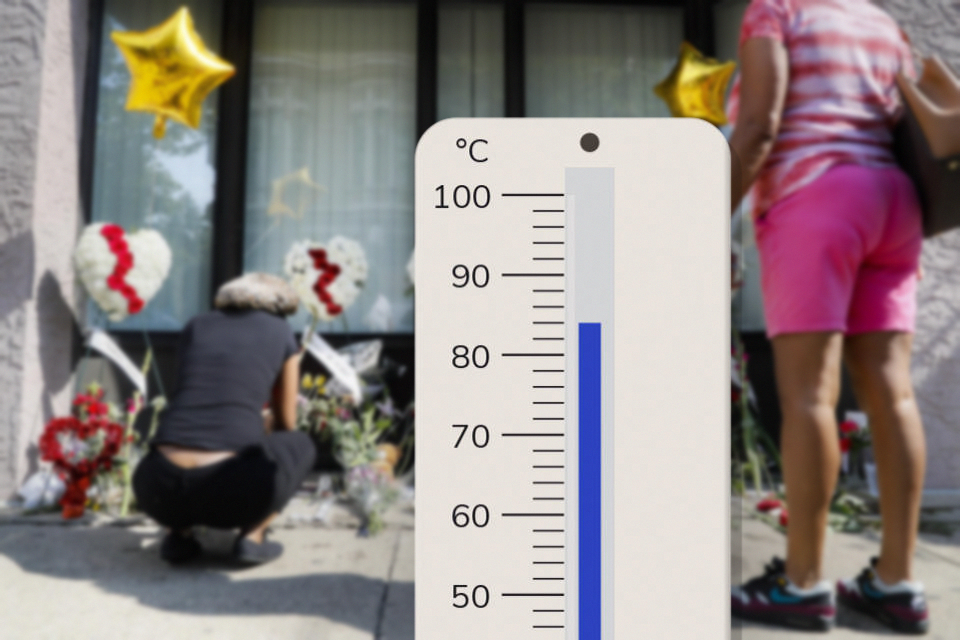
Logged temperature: 84
